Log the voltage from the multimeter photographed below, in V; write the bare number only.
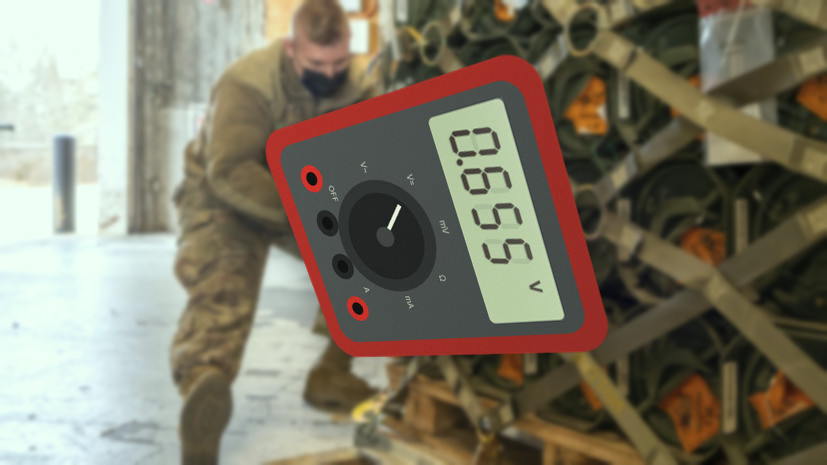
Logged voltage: 0.655
